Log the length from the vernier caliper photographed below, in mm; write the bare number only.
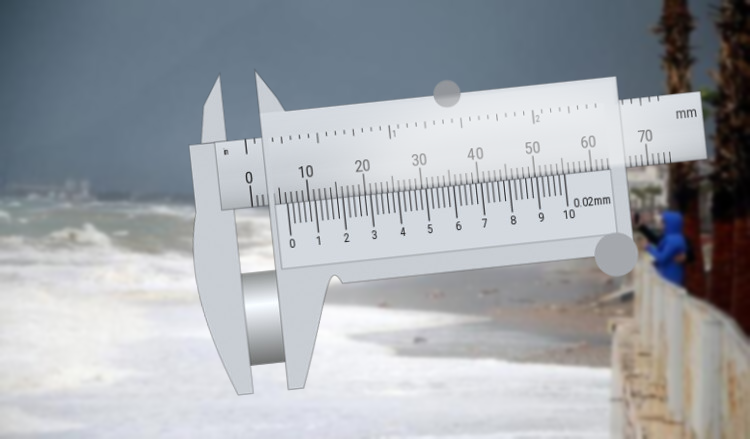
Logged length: 6.2
